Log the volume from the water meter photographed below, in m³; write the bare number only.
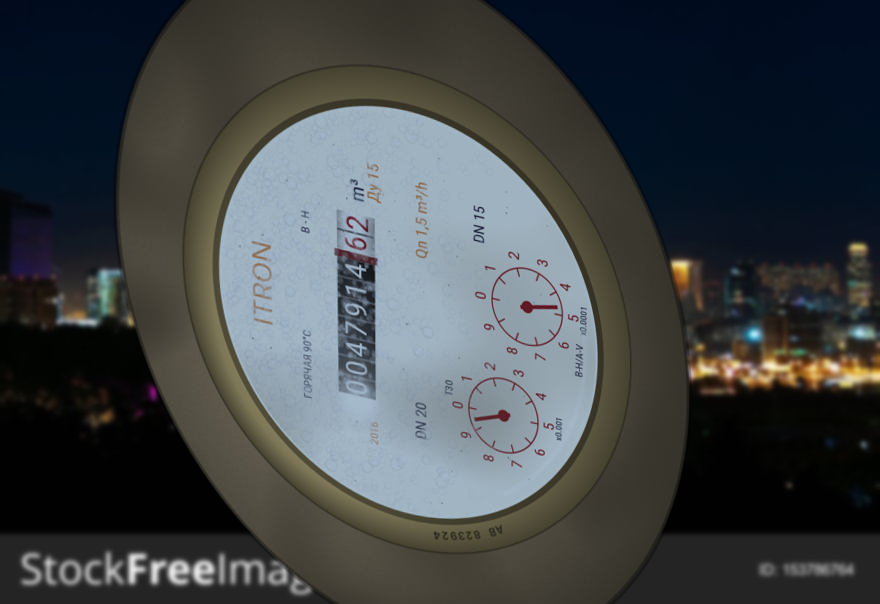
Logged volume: 47914.6194
